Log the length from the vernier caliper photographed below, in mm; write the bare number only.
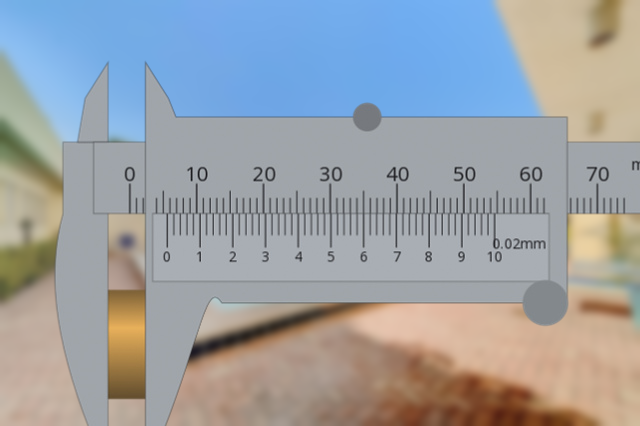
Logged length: 5.6
